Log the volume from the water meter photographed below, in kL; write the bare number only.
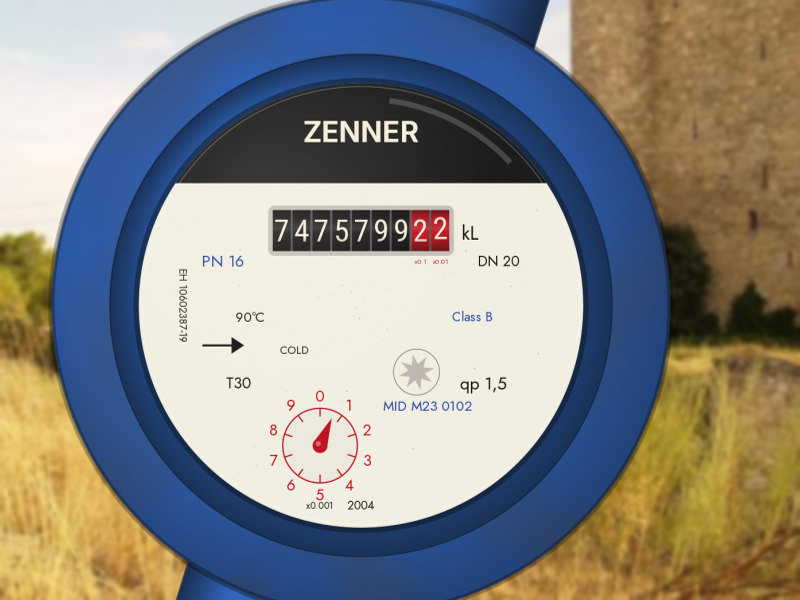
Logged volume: 7475799.220
